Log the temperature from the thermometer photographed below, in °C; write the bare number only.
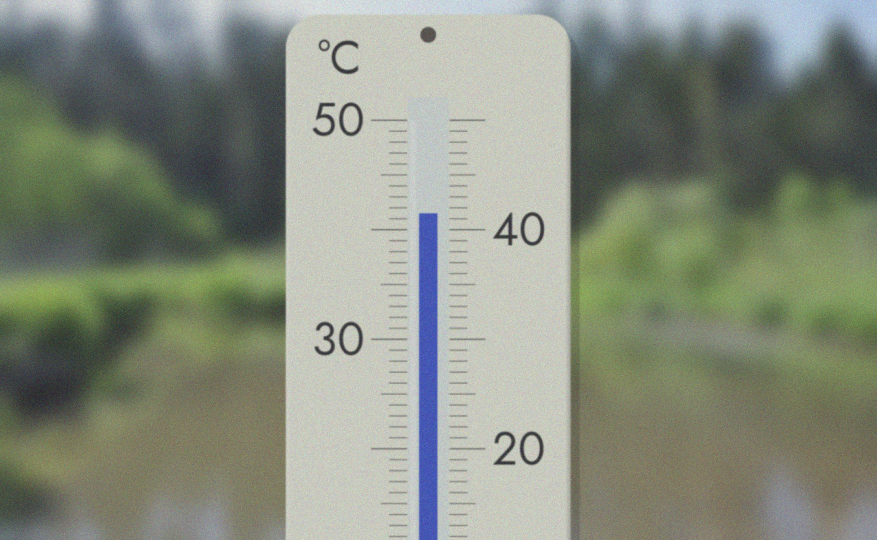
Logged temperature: 41.5
